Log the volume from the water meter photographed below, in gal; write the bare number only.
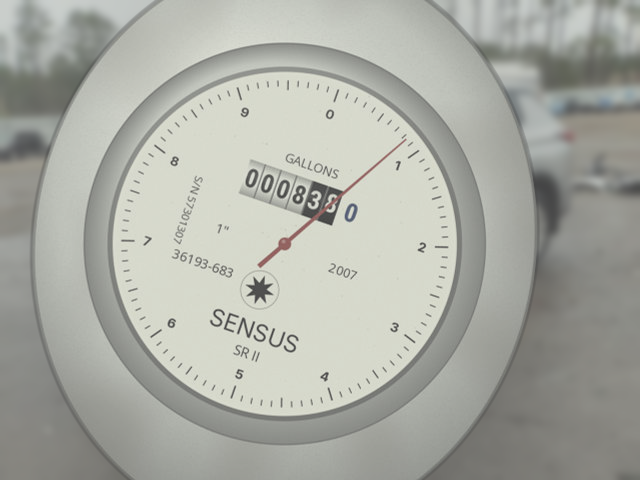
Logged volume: 8380.8
